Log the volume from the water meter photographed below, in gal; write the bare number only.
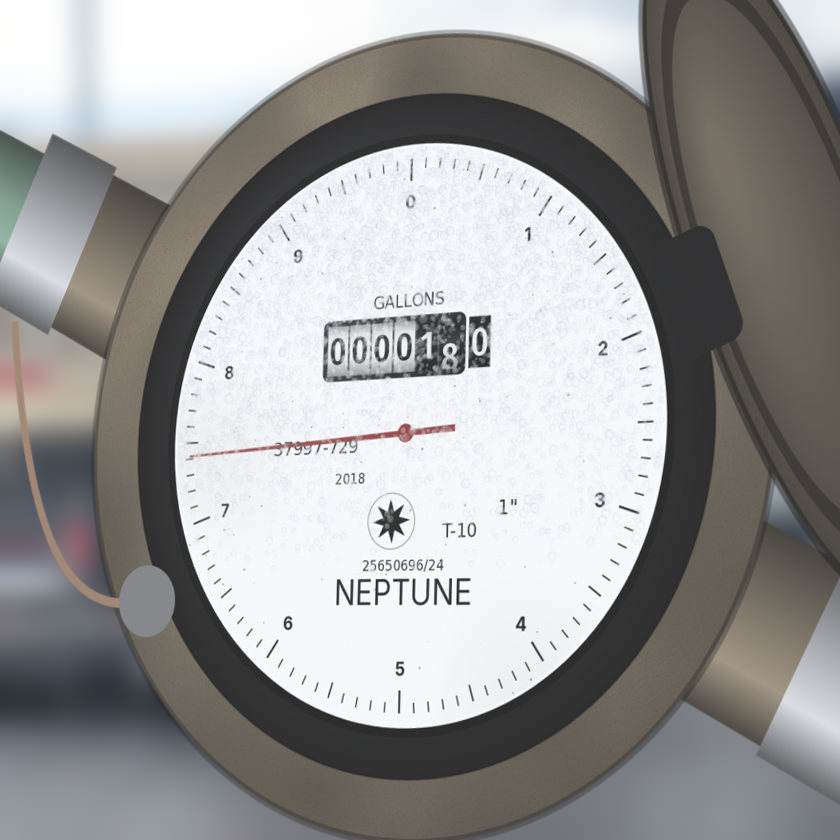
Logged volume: 177.4
